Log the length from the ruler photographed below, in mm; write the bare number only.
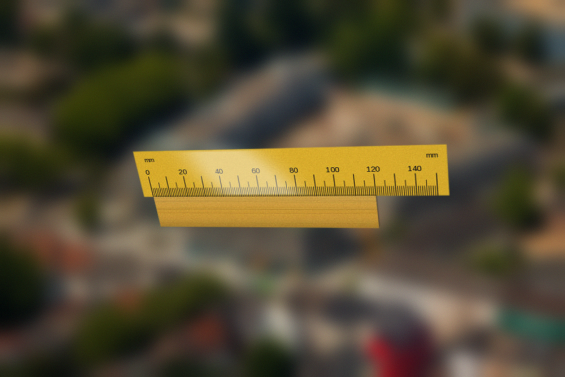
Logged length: 120
